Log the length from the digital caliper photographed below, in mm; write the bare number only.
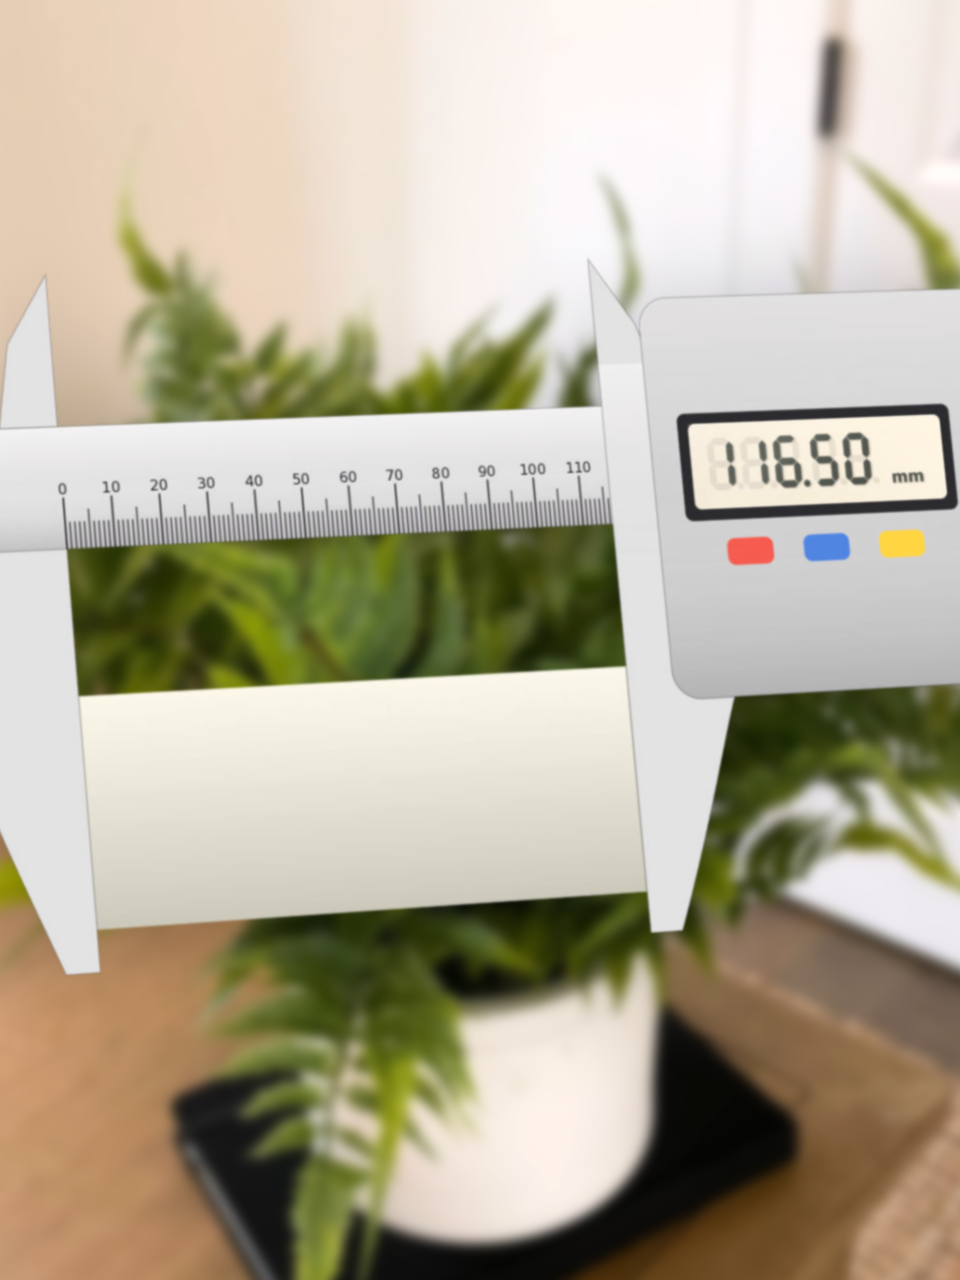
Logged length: 116.50
